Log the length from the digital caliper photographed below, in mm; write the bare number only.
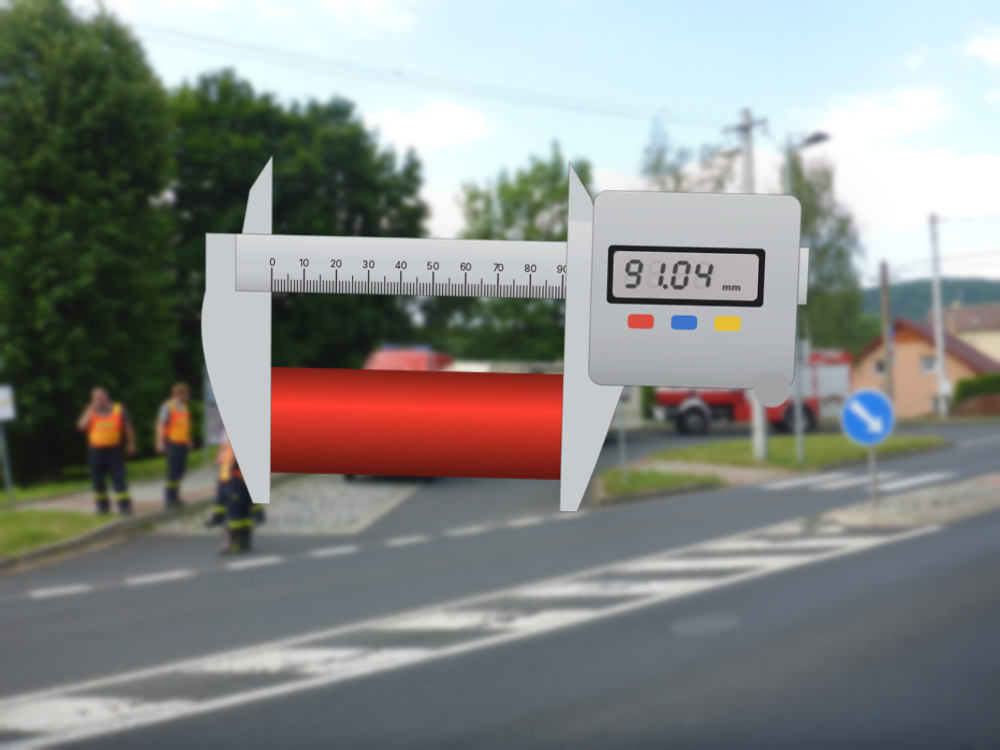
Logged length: 91.04
